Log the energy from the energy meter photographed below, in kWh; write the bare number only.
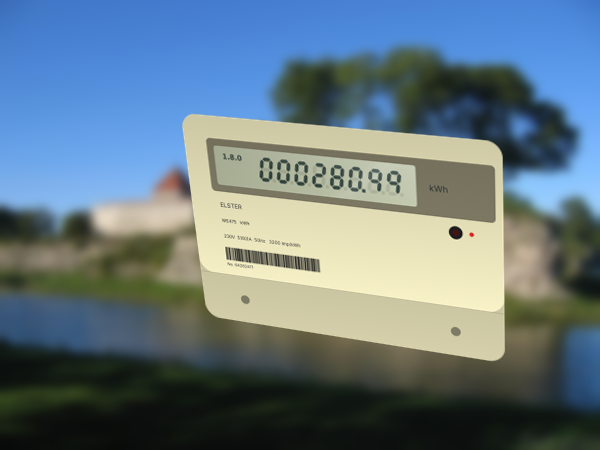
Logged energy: 280.99
